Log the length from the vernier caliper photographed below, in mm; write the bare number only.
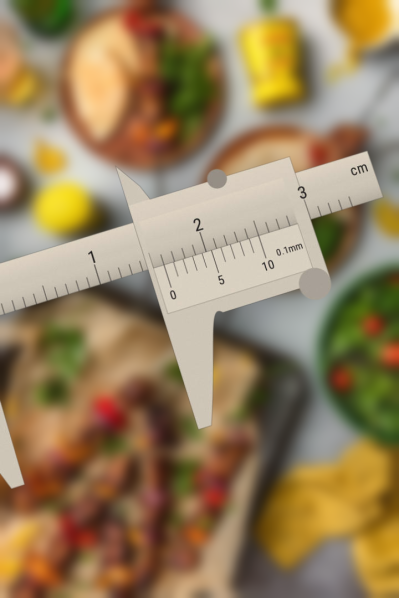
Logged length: 16.0
